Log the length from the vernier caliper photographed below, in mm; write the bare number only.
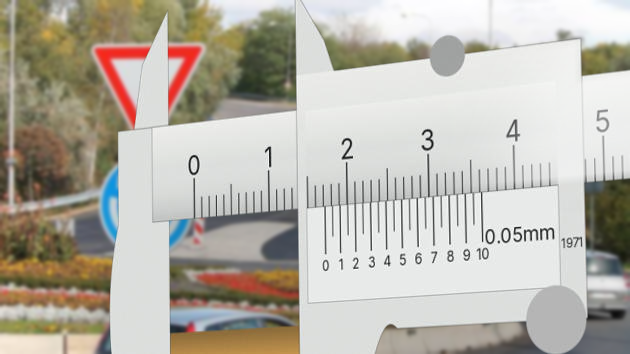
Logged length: 17.2
